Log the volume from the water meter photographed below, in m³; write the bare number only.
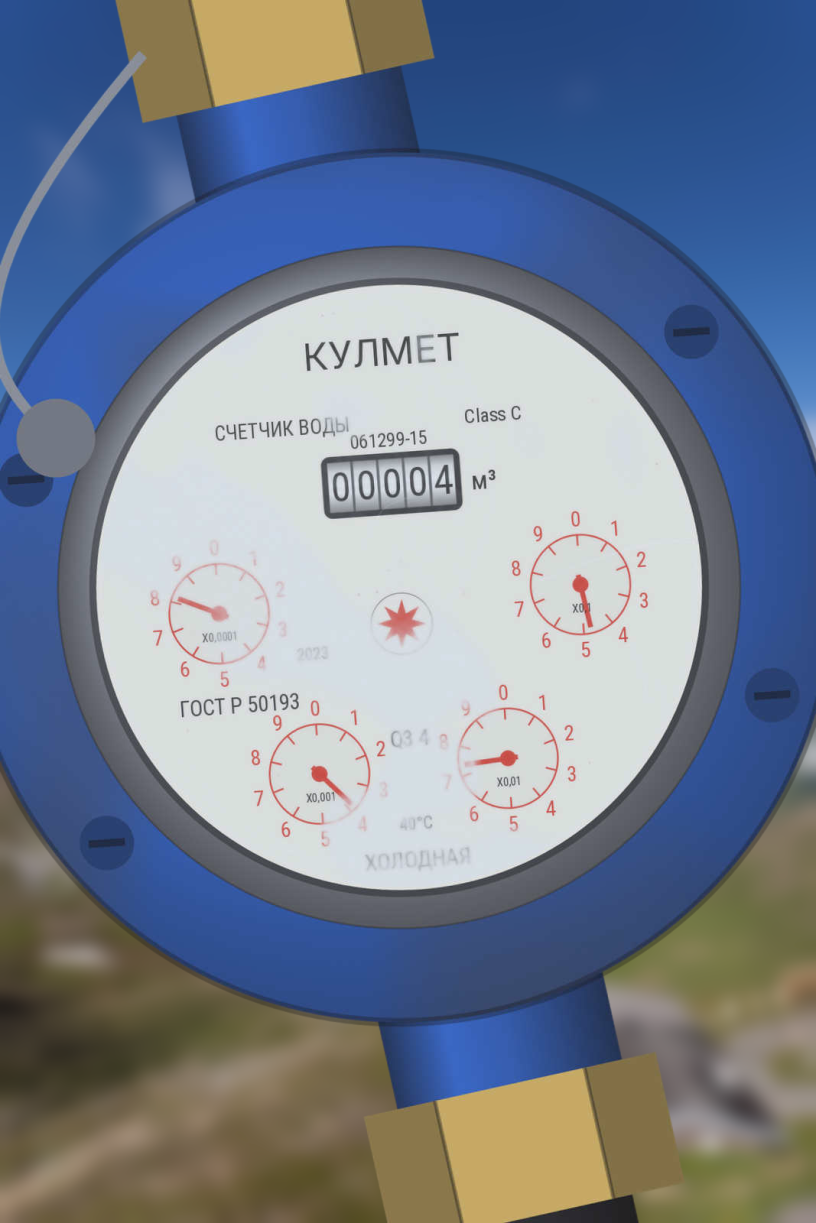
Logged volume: 4.4738
